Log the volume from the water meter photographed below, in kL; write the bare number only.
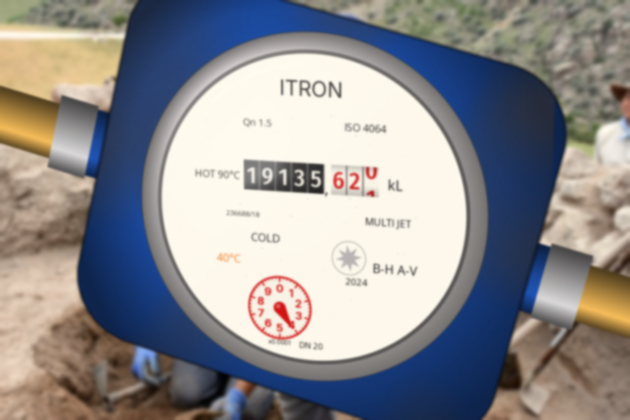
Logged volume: 19135.6204
